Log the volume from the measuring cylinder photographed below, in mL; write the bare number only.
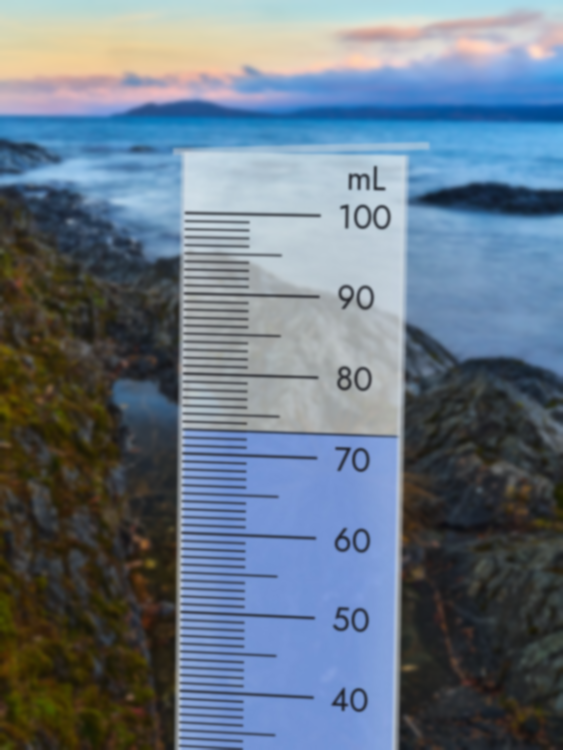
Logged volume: 73
